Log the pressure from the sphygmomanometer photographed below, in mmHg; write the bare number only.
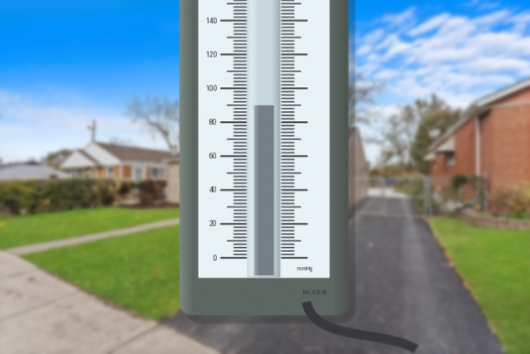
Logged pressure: 90
